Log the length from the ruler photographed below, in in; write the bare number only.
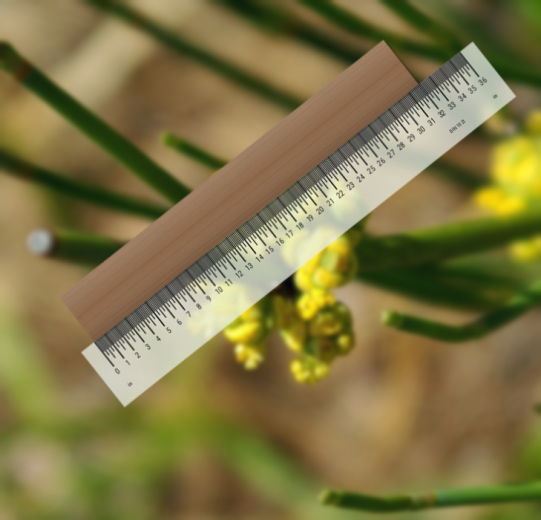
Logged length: 32
